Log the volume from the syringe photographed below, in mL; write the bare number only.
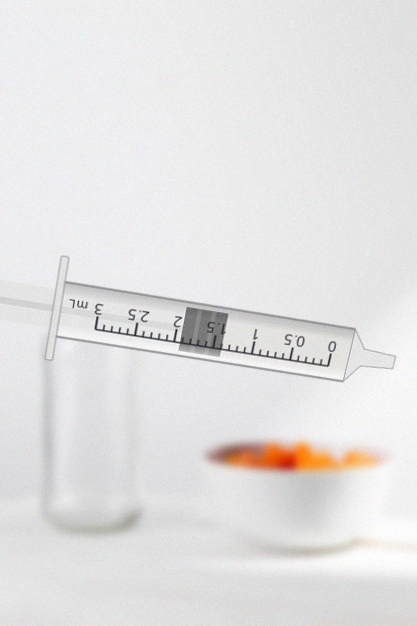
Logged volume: 1.4
